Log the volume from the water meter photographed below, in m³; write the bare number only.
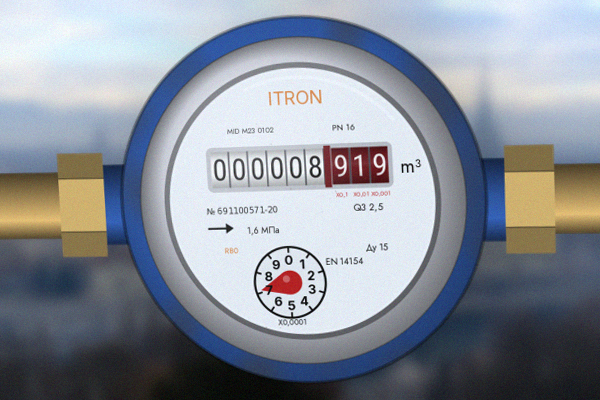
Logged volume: 8.9197
